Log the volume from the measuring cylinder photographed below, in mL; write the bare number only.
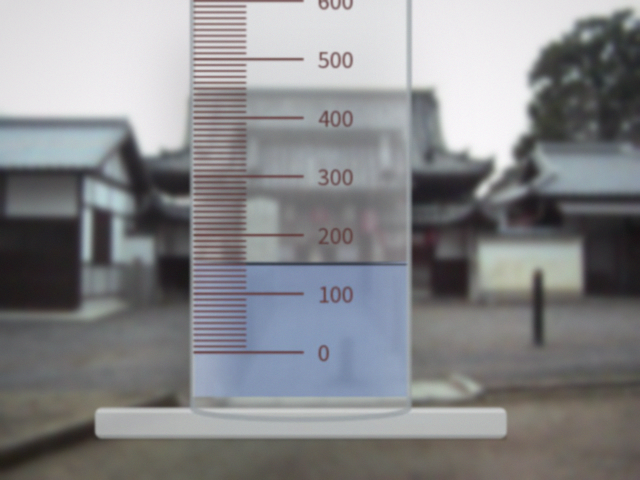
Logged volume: 150
